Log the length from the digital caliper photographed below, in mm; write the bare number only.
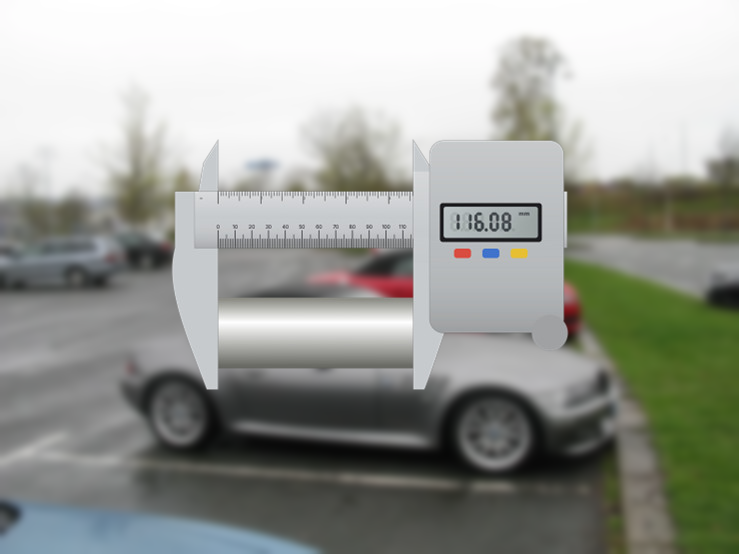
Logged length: 116.08
